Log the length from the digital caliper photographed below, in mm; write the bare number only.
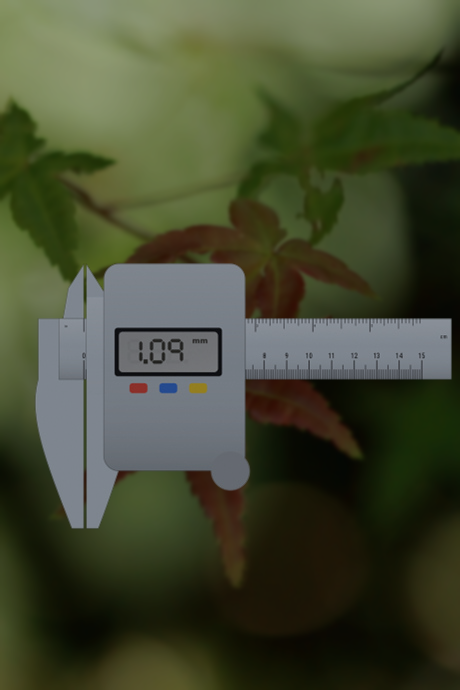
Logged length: 1.09
